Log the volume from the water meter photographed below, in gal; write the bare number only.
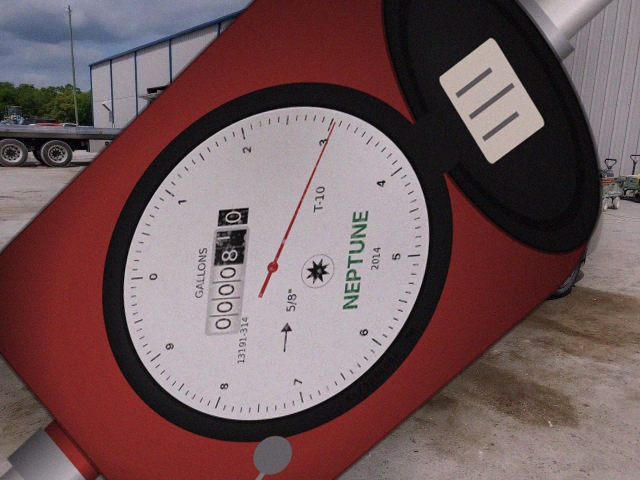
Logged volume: 813.0
